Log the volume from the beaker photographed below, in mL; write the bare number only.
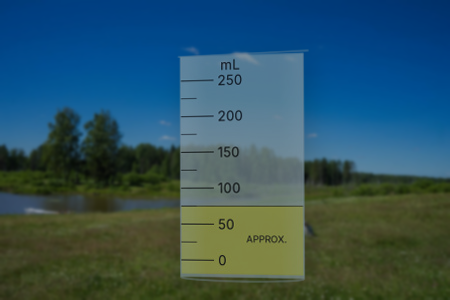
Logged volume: 75
